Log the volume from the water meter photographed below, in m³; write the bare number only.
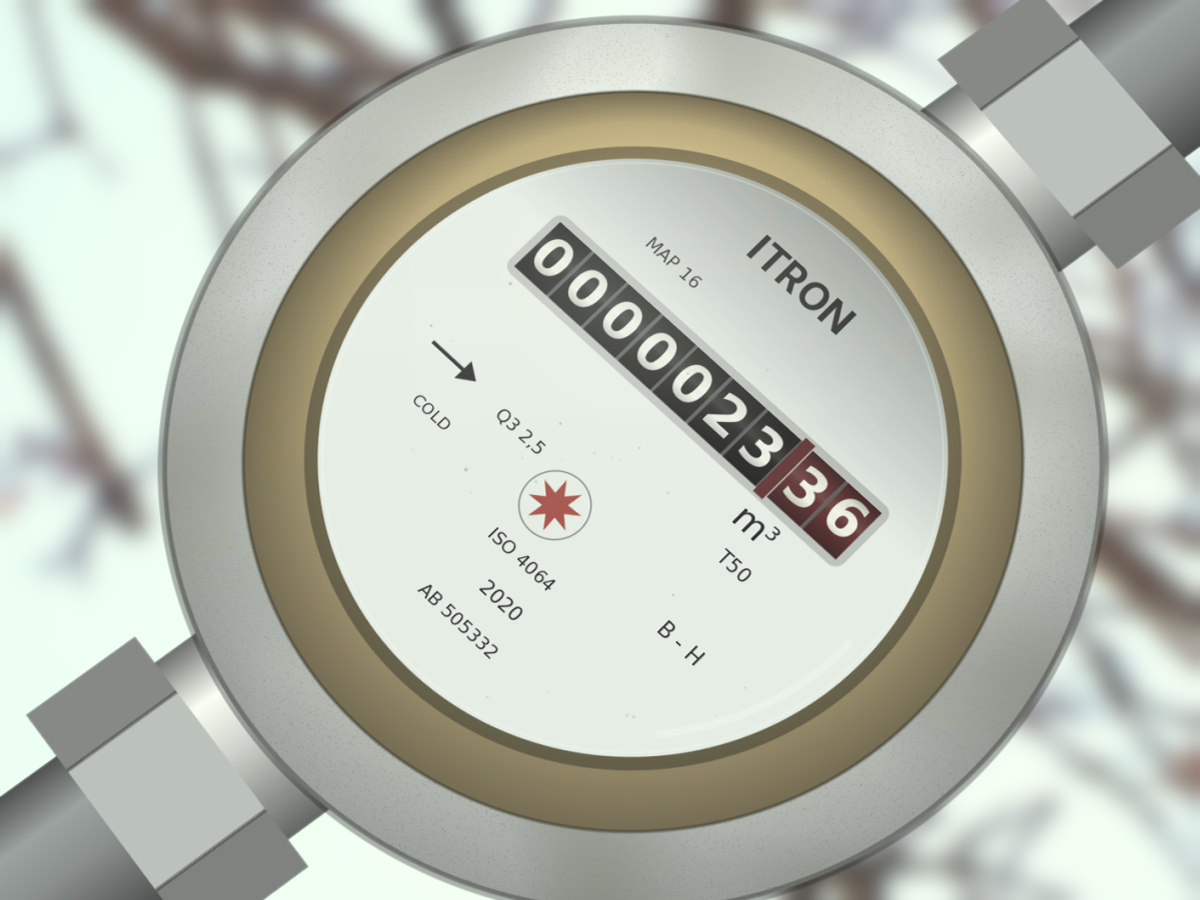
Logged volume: 23.36
